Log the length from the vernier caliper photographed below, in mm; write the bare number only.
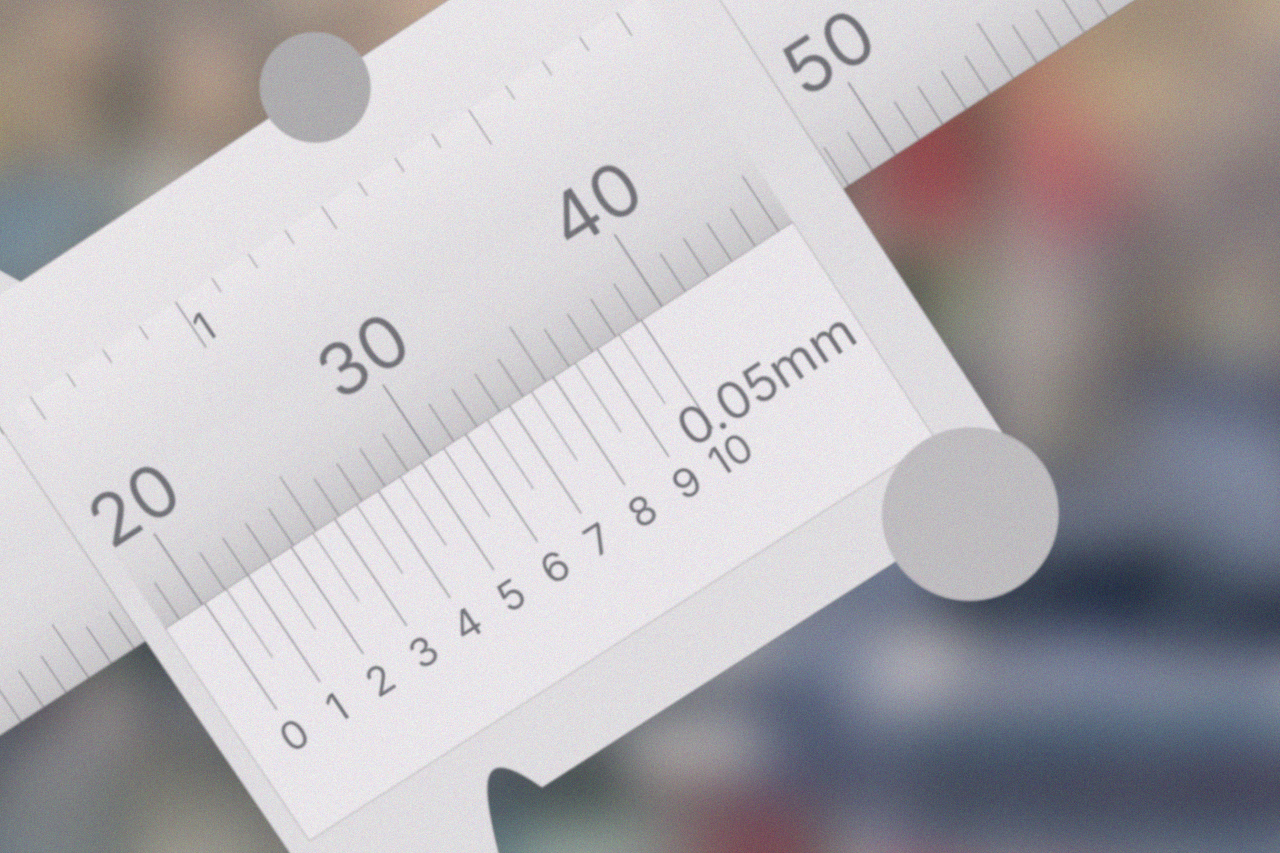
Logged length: 20.1
